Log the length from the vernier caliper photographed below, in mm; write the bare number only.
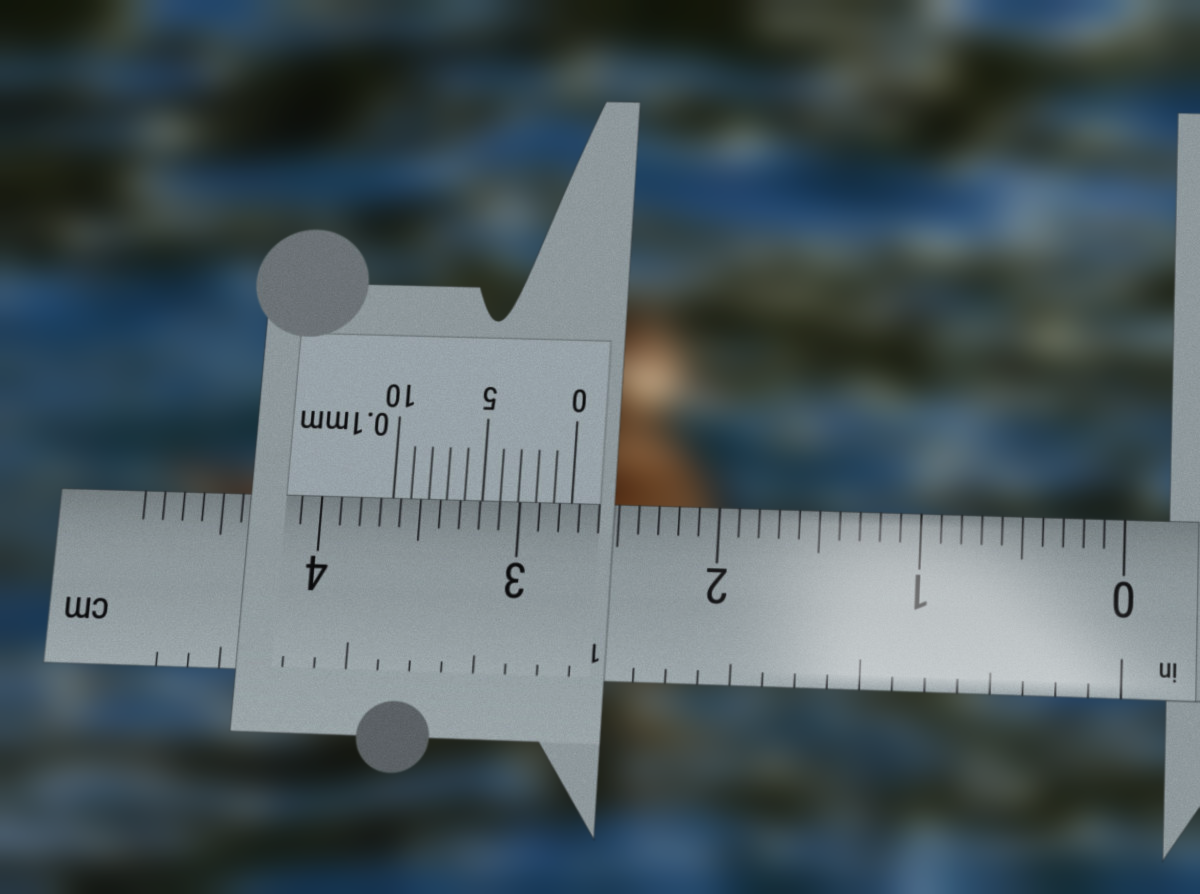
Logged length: 27.4
